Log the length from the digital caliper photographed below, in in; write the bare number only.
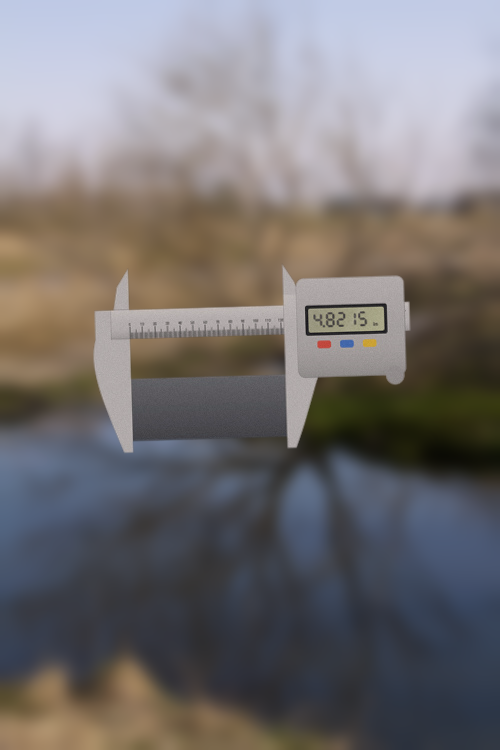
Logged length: 4.8215
